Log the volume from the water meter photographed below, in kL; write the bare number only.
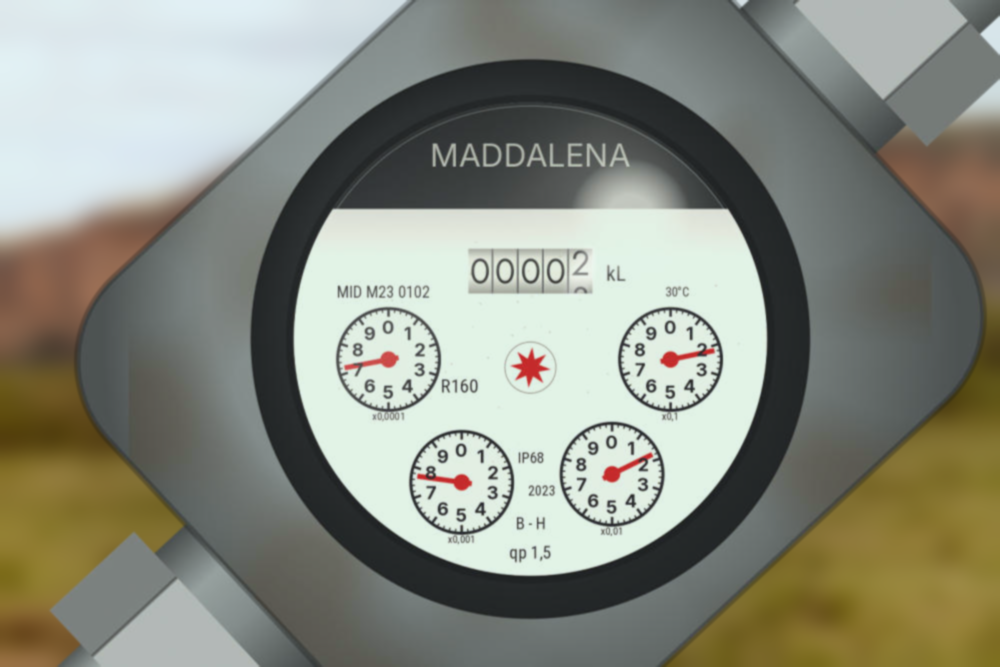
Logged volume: 2.2177
